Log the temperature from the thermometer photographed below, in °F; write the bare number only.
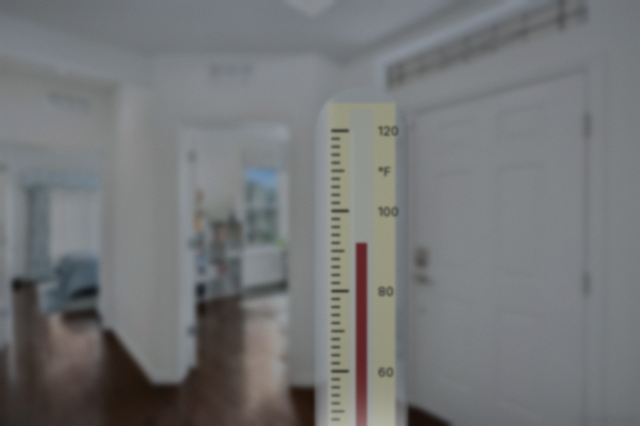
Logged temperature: 92
